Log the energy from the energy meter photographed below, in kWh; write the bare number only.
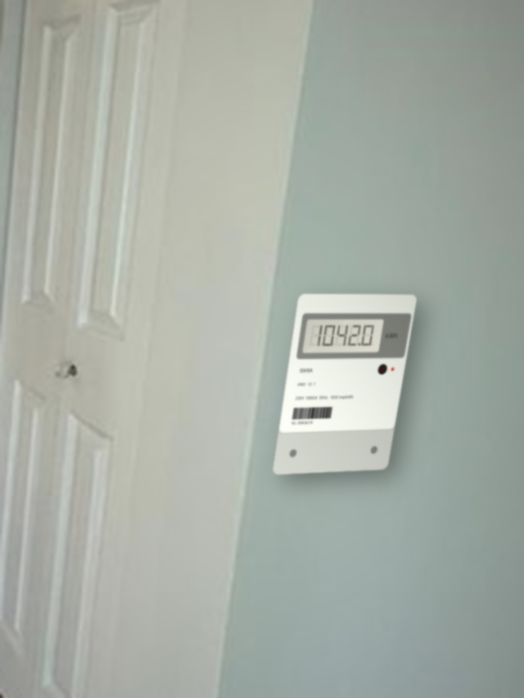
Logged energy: 1042.0
